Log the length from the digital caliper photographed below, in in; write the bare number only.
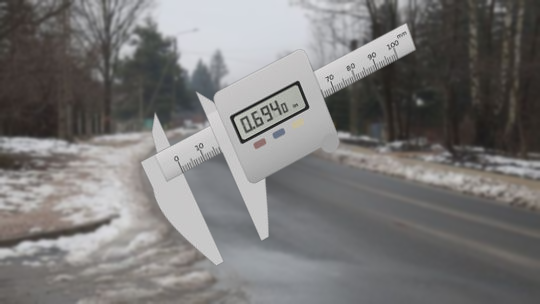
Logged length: 0.6940
